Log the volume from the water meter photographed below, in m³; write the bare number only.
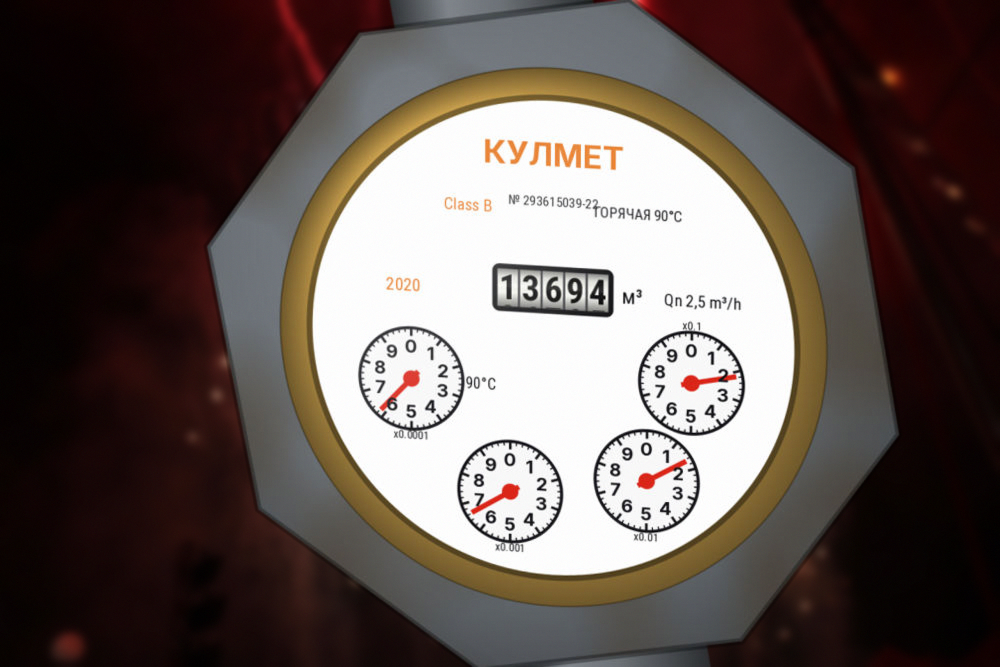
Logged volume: 13694.2166
